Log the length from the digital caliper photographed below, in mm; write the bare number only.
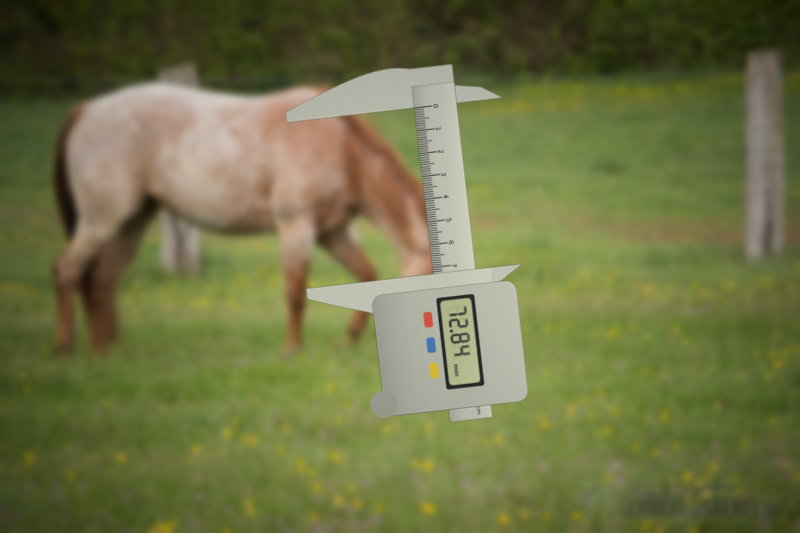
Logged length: 72.84
